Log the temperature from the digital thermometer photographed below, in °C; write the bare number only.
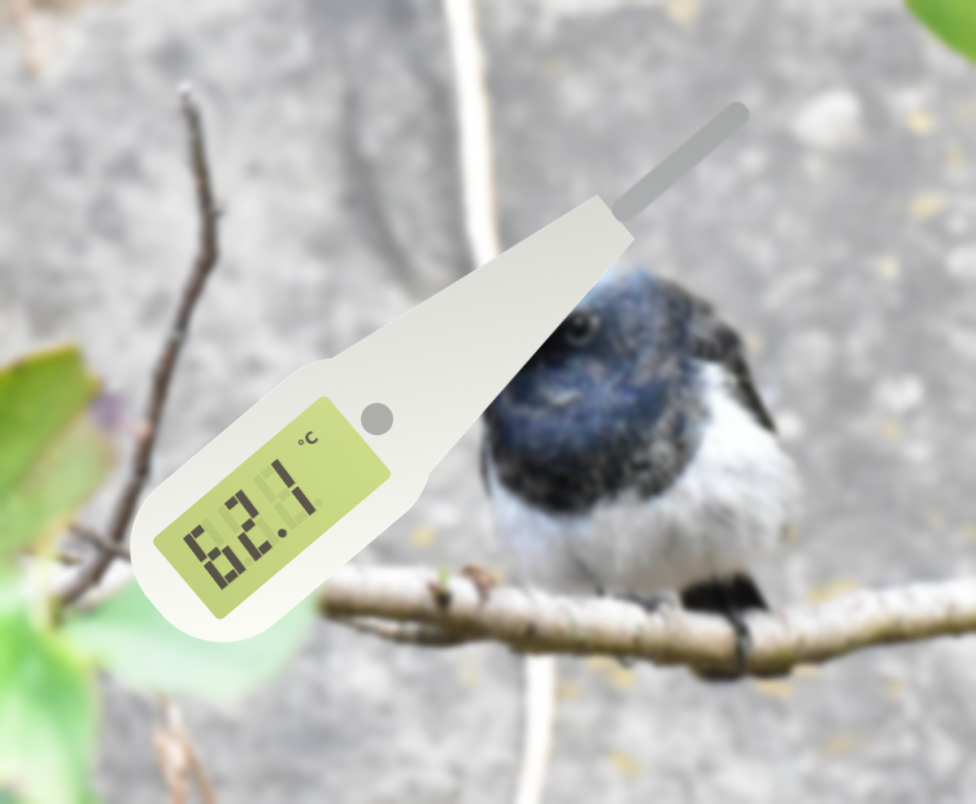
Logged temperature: 62.1
